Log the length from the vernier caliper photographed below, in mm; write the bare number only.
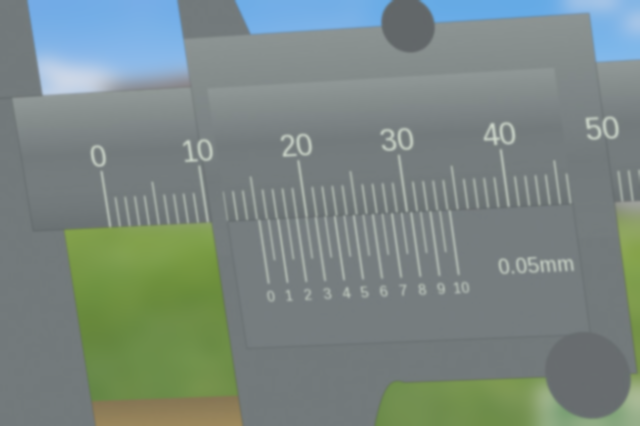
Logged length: 15.2
